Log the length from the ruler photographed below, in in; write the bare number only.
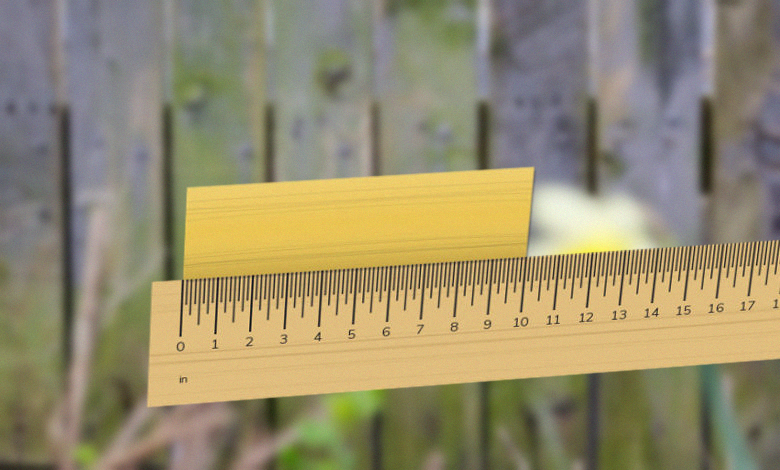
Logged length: 10
